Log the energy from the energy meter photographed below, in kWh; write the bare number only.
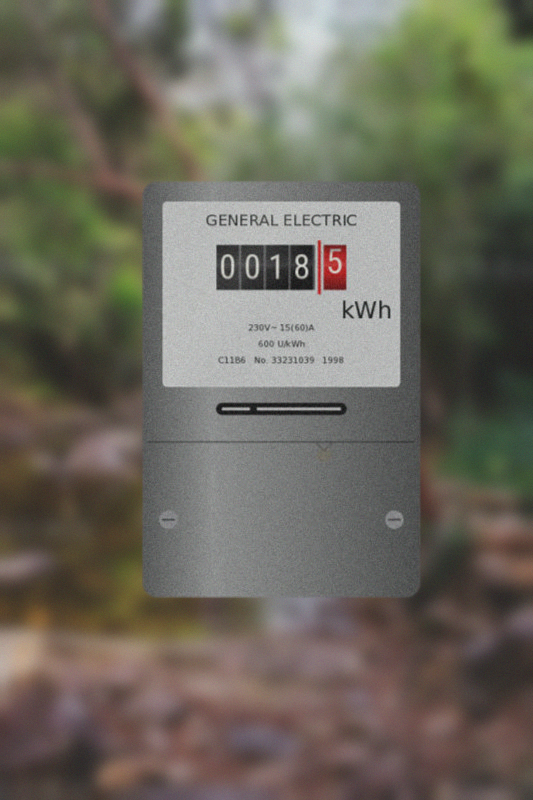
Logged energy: 18.5
